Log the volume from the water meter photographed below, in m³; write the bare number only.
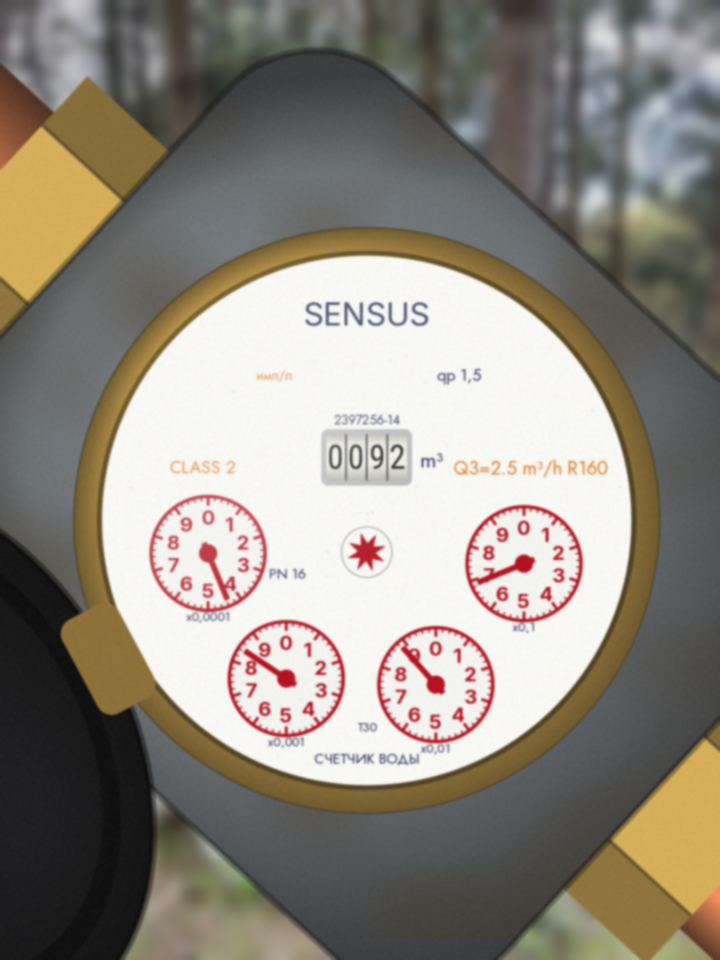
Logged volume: 92.6884
